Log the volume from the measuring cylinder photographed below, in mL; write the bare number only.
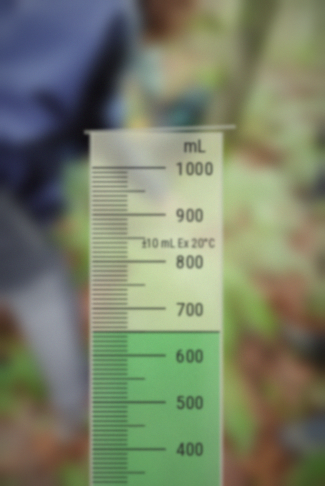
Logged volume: 650
